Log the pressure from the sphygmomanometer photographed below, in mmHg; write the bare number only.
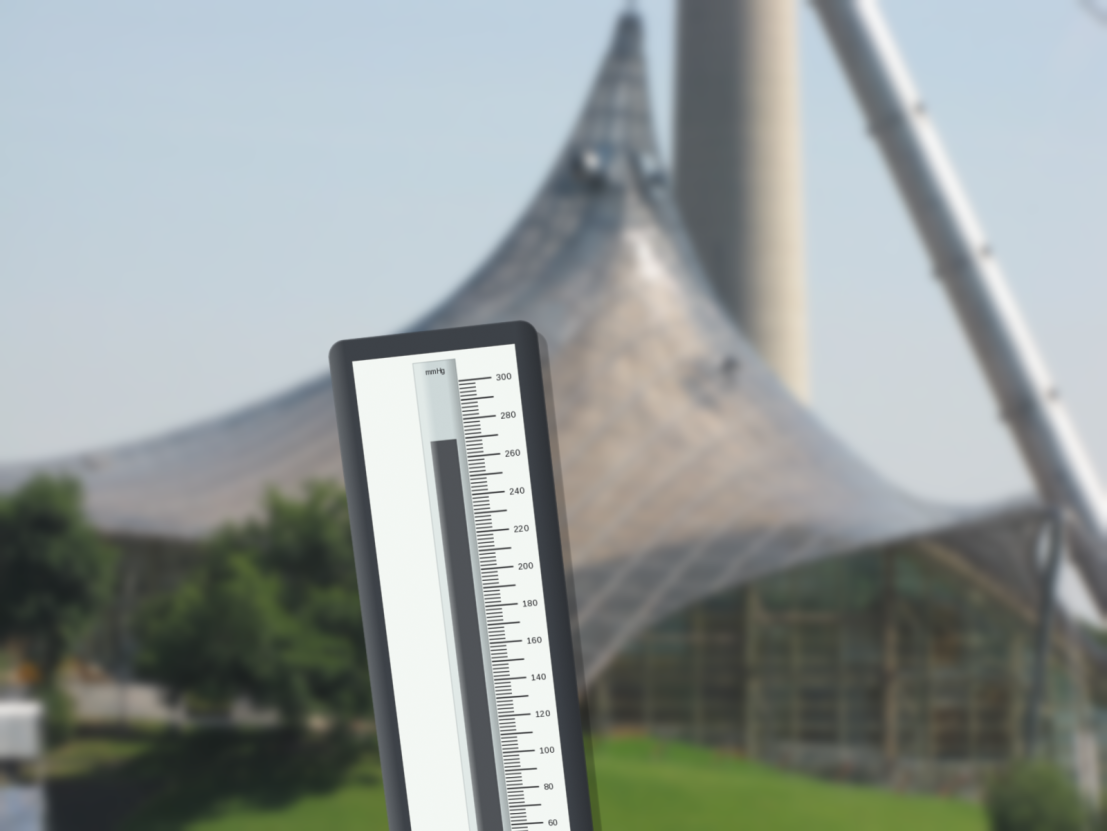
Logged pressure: 270
